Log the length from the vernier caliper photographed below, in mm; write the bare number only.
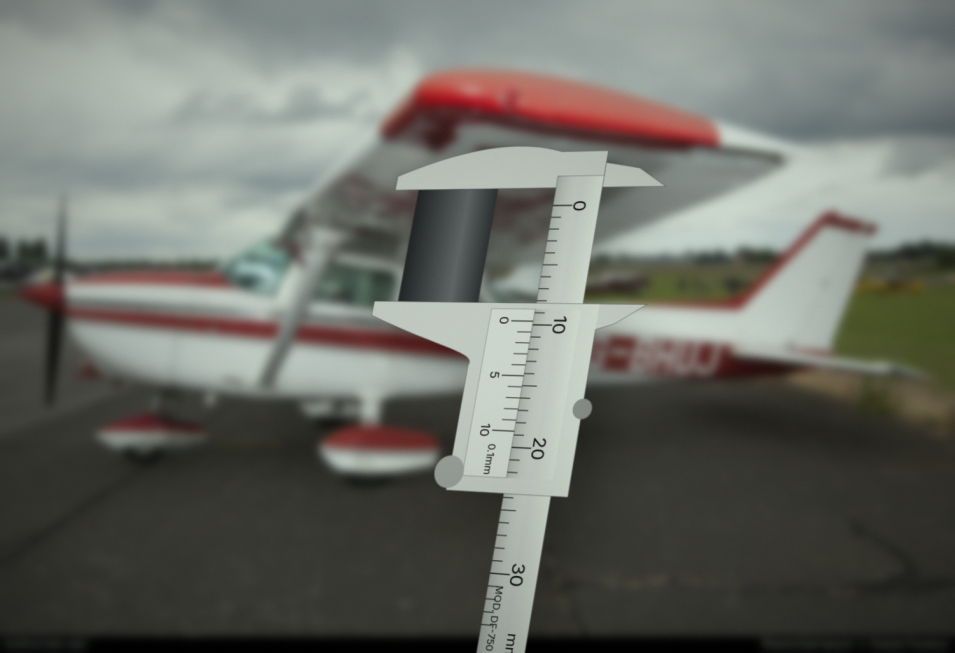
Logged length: 9.7
